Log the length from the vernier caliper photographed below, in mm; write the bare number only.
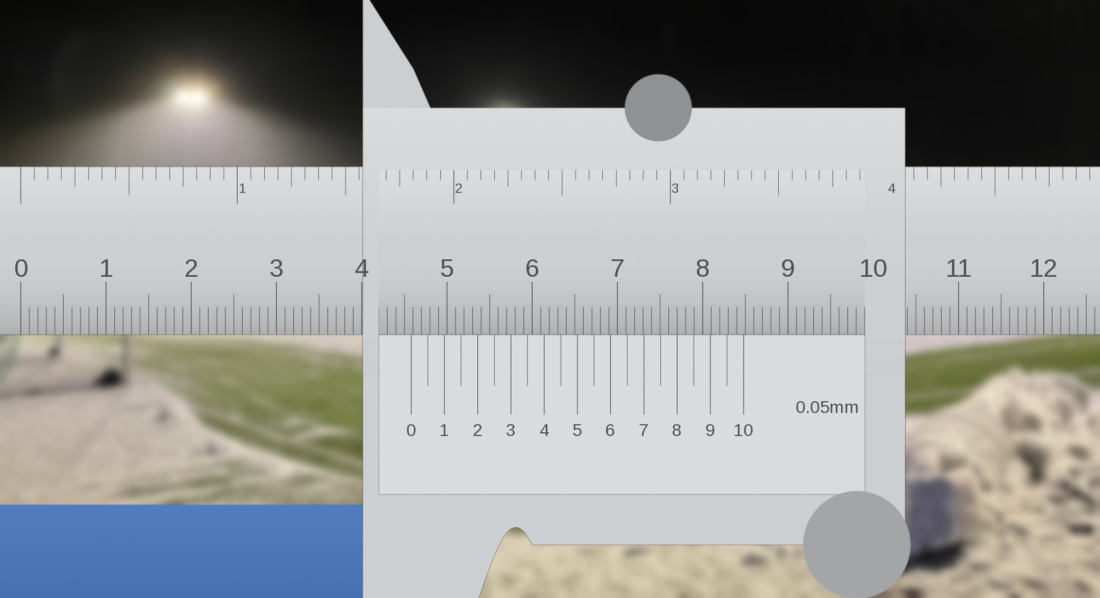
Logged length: 45.8
